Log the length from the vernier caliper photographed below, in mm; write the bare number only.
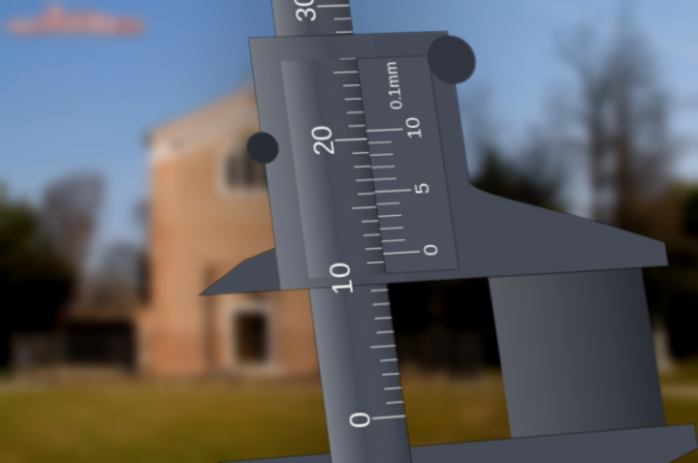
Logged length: 11.6
